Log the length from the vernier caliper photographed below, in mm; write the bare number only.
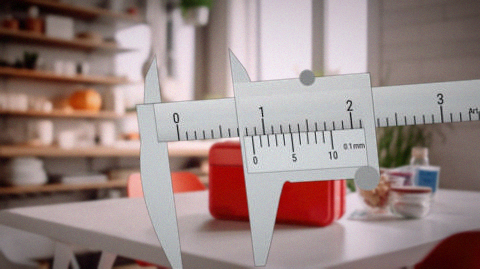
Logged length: 8.6
